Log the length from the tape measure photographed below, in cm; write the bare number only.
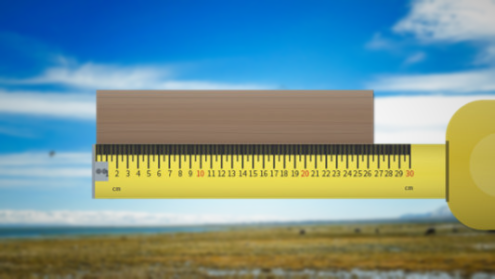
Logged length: 26.5
